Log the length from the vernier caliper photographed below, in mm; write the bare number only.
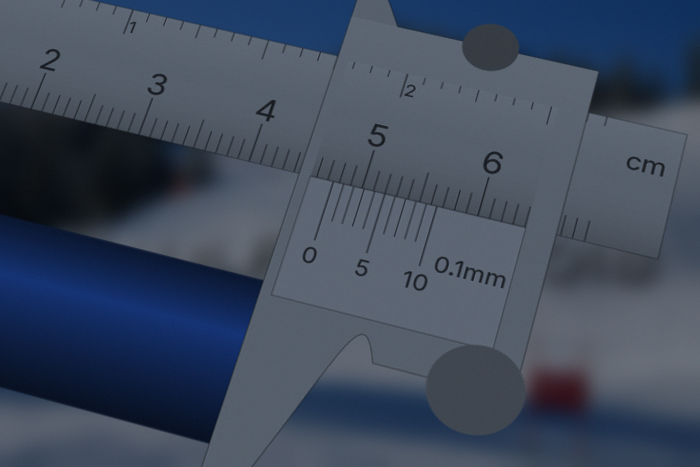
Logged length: 47.5
